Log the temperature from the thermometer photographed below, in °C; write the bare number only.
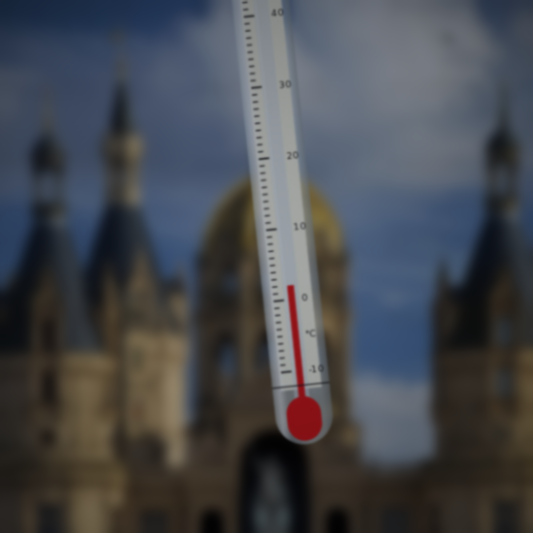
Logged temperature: 2
